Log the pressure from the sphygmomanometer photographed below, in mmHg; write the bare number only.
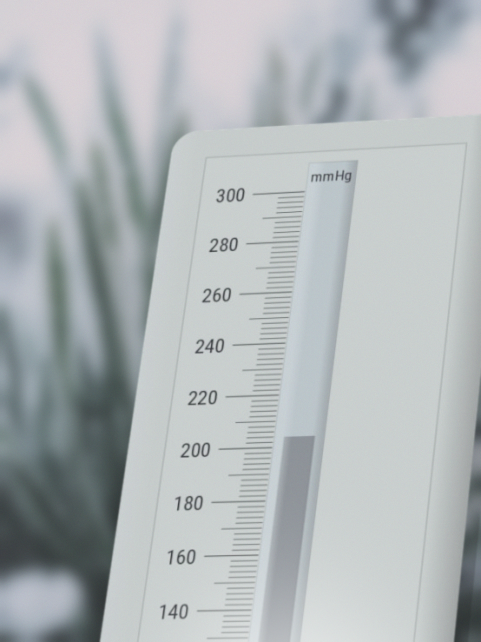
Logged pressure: 204
